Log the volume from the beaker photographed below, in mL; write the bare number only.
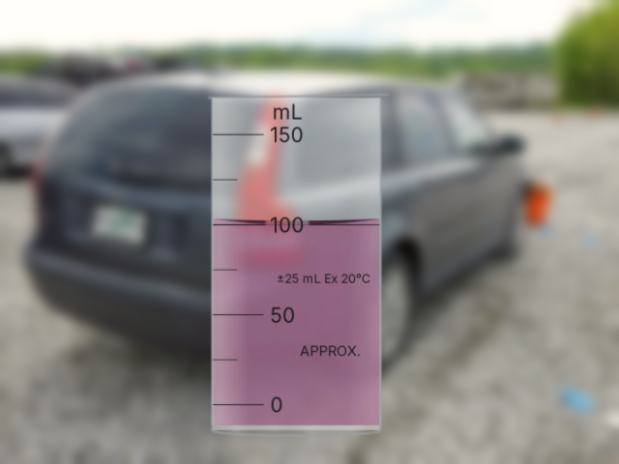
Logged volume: 100
